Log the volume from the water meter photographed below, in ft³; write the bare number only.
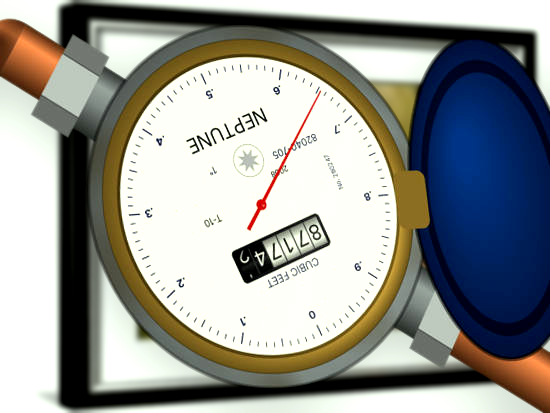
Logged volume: 871741.65
